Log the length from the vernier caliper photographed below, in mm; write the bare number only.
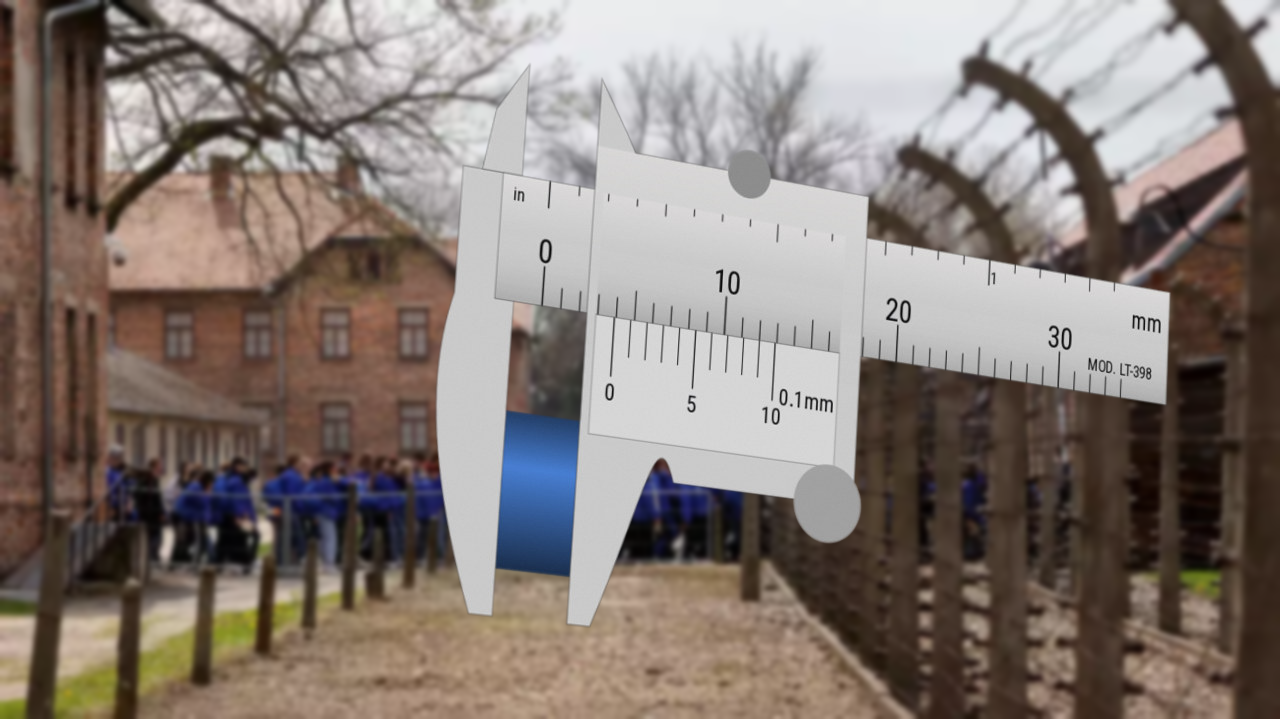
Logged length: 3.9
